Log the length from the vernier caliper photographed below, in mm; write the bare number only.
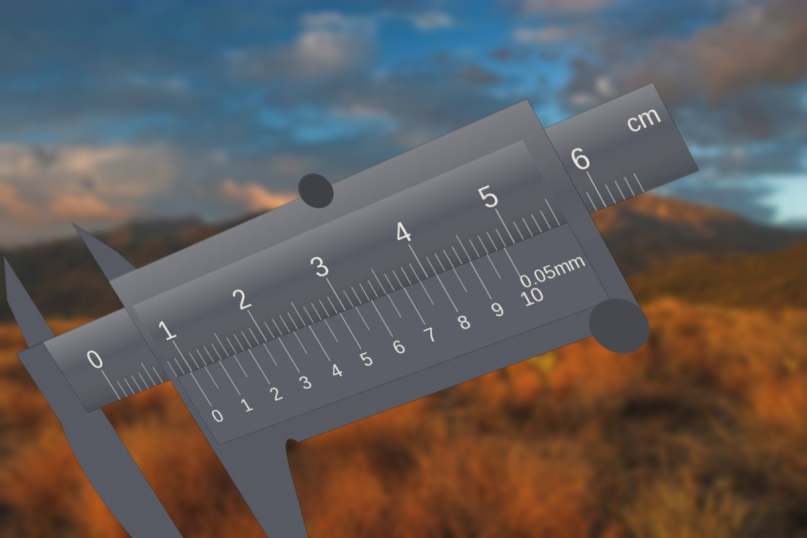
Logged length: 9.8
